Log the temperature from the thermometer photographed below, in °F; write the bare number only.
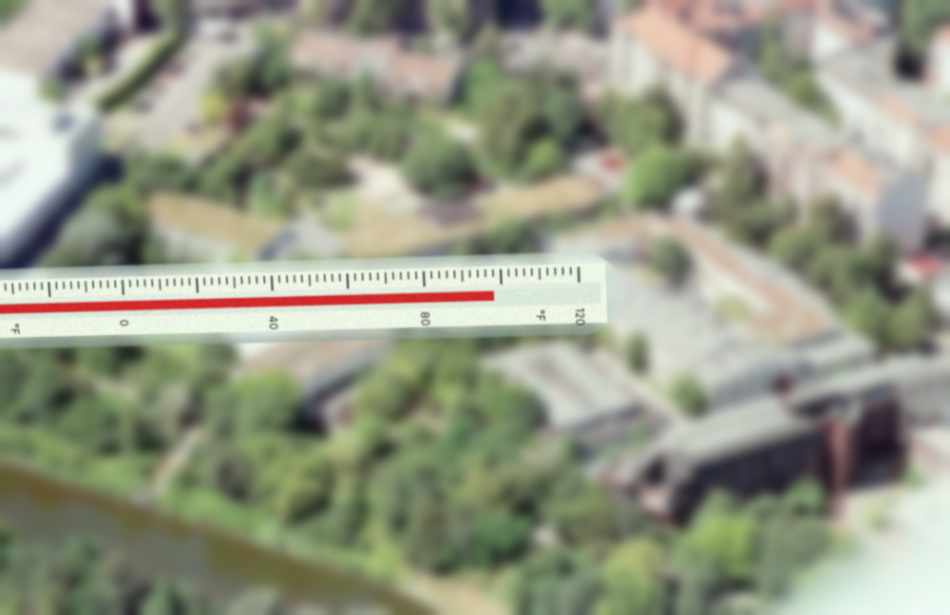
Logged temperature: 98
